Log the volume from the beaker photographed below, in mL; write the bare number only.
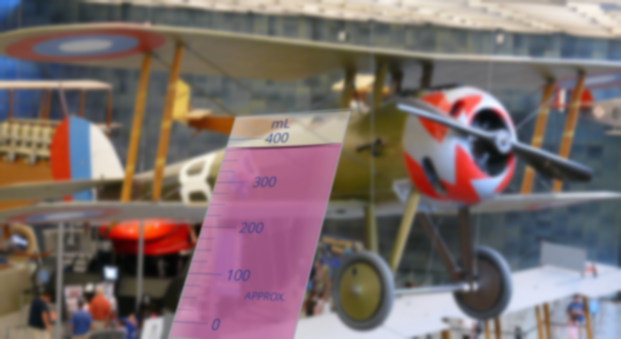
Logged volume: 375
